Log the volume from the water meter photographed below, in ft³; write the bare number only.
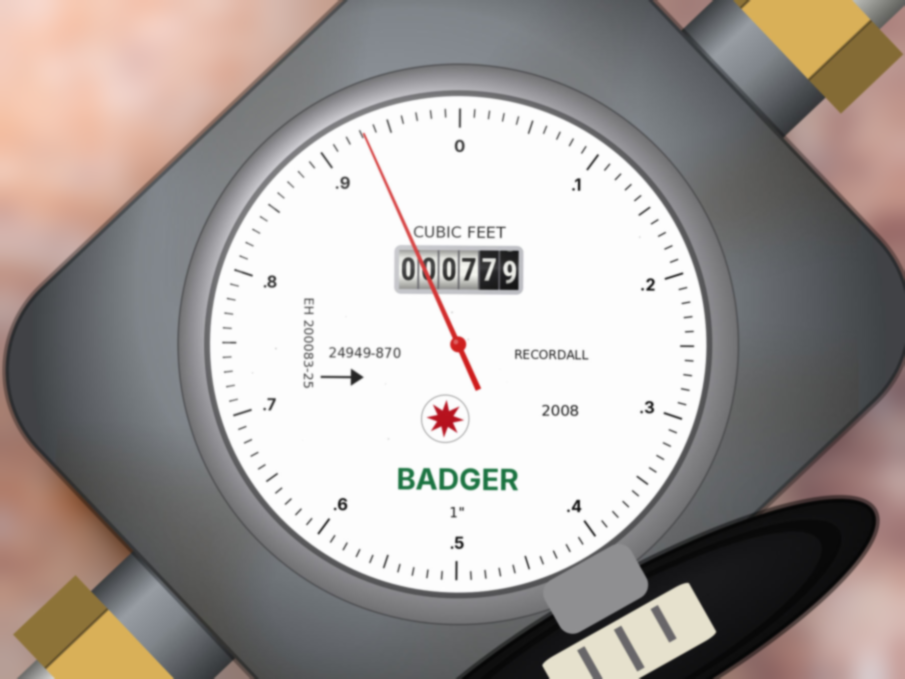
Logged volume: 778.93
